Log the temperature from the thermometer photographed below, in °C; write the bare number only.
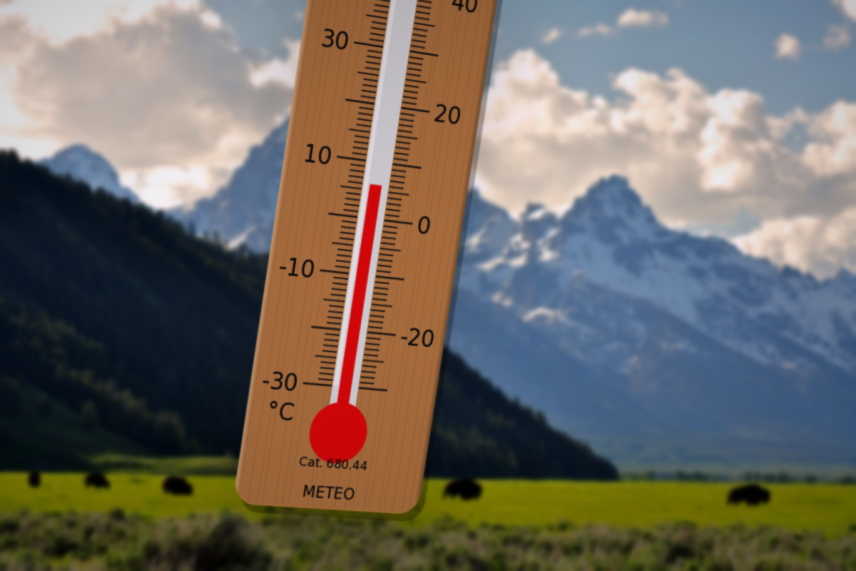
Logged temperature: 6
